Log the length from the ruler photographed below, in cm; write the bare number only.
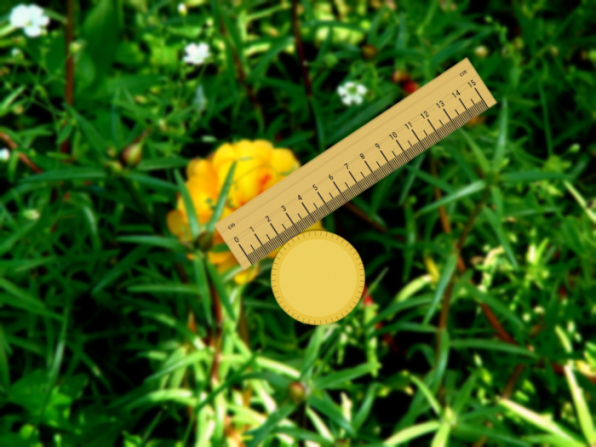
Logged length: 5
